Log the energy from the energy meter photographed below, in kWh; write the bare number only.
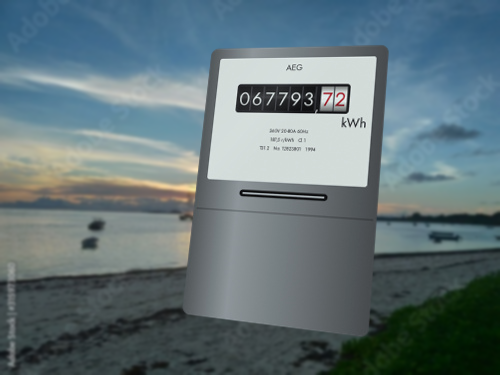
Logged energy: 67793.72
